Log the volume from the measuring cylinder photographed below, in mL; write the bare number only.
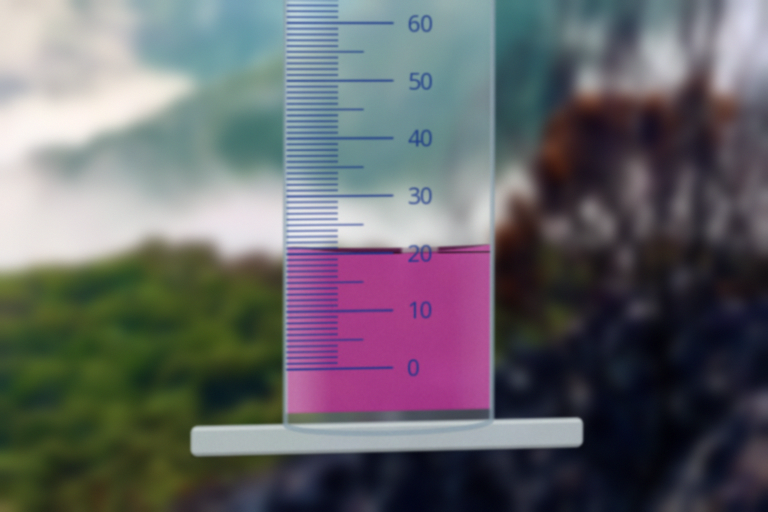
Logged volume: 20
